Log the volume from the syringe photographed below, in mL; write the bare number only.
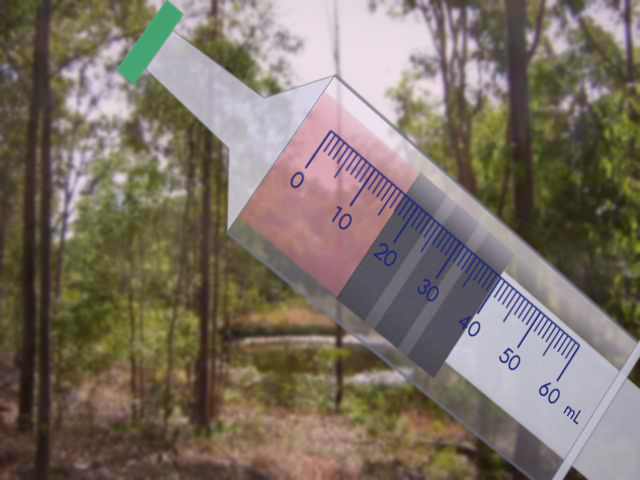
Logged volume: 17
